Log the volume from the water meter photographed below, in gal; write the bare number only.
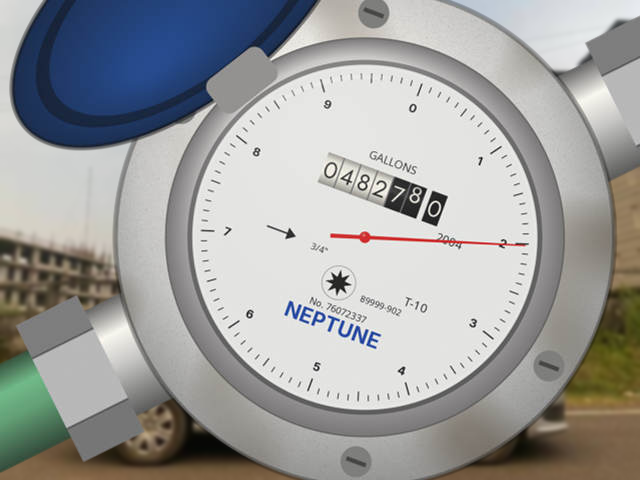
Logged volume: 482782.0
